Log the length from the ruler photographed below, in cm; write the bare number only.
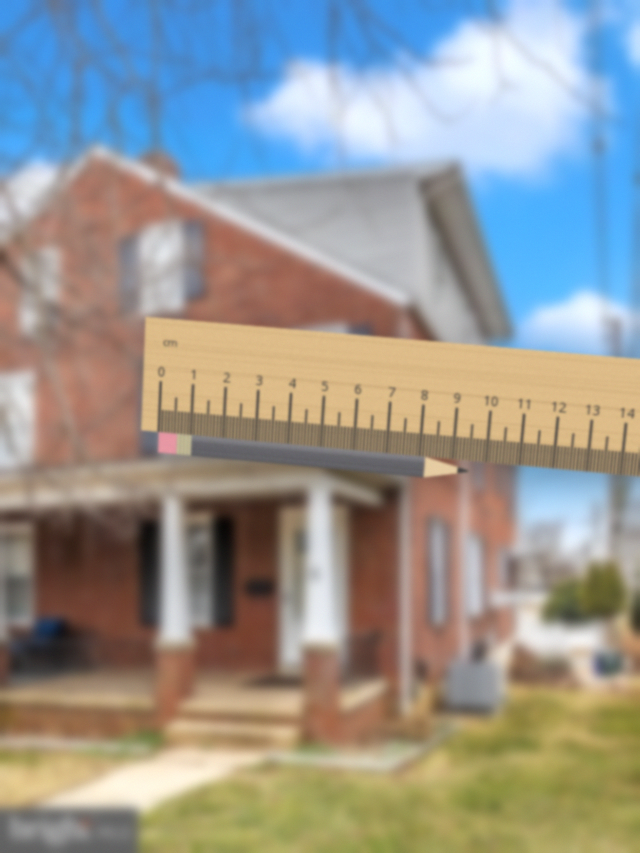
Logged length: 9.5
